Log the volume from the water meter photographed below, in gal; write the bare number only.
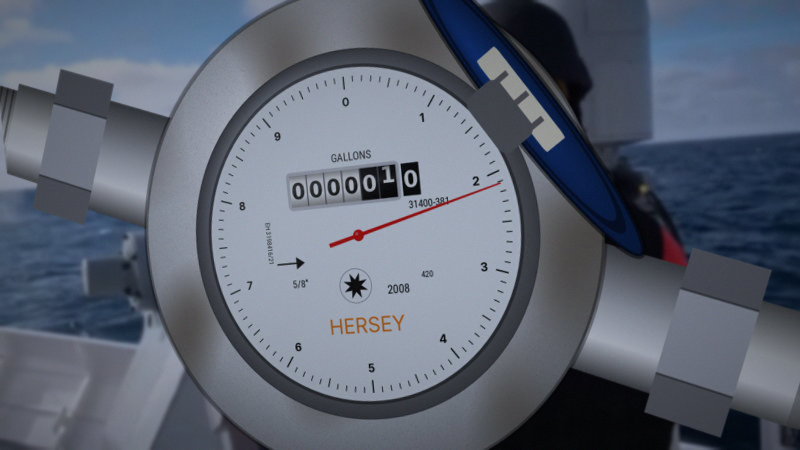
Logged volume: 12.1
